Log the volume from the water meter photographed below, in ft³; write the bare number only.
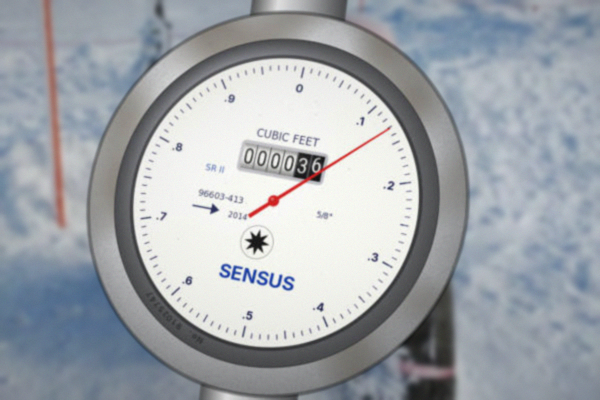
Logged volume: 36.13
